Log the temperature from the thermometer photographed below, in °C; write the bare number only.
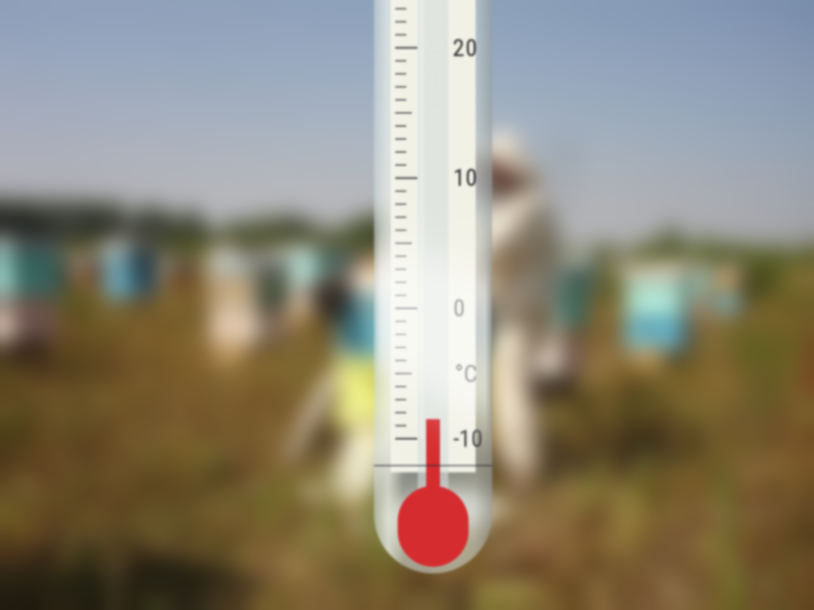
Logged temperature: -8.5
